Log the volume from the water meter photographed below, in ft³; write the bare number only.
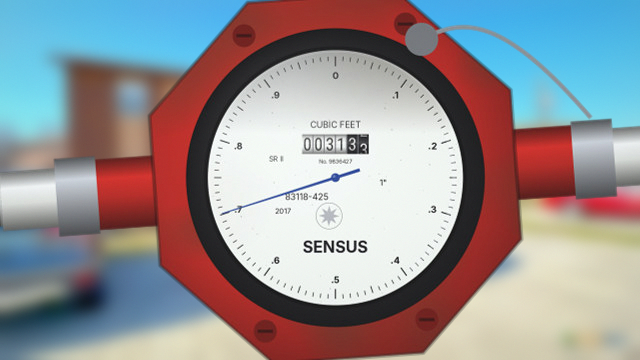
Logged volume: 3132.70
